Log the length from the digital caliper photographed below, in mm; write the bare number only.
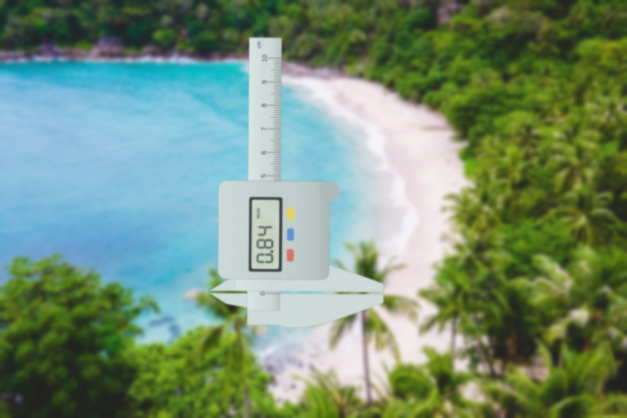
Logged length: 0.84
